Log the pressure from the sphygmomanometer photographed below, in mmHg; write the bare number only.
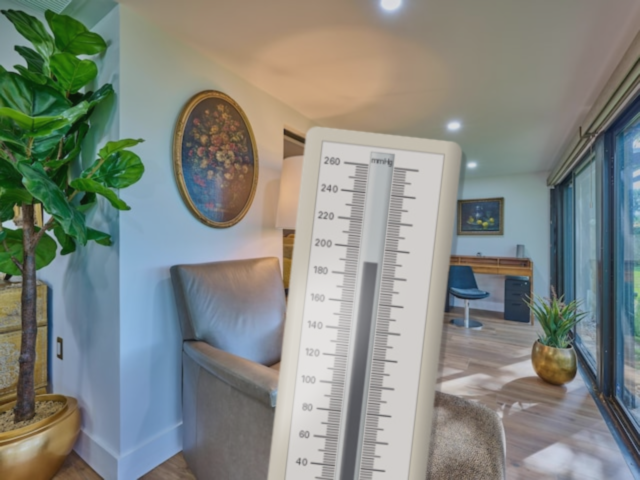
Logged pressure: 190
